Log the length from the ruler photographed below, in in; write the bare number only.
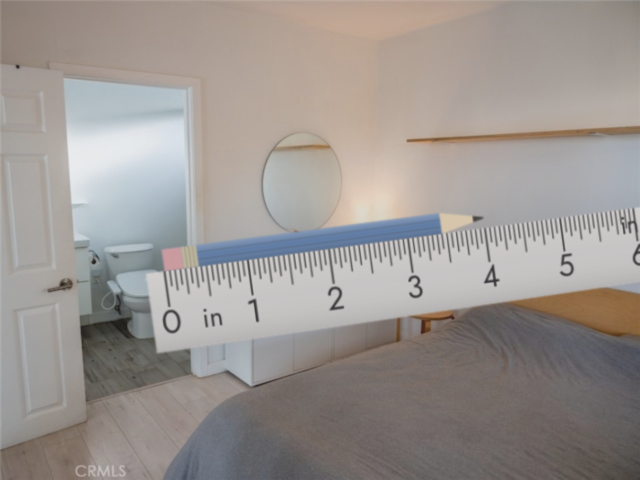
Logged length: 4
